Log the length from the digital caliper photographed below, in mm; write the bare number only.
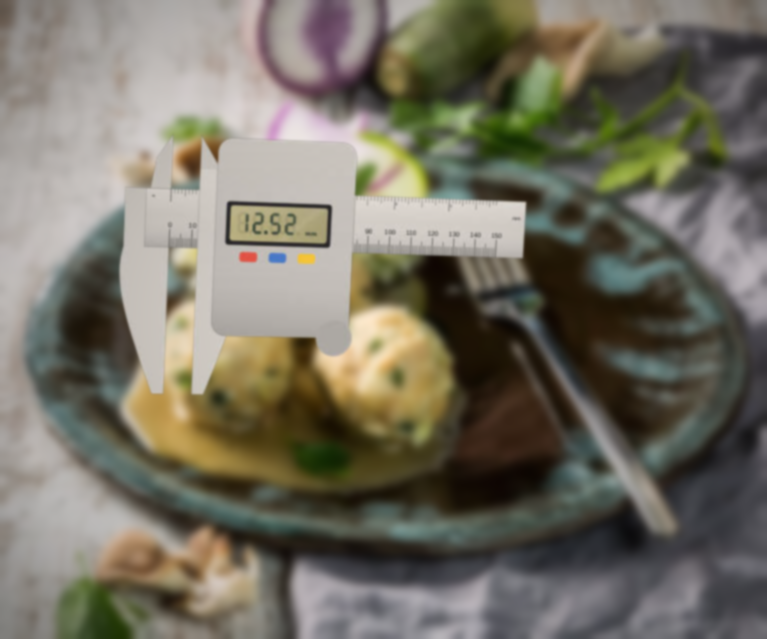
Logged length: 12.52
